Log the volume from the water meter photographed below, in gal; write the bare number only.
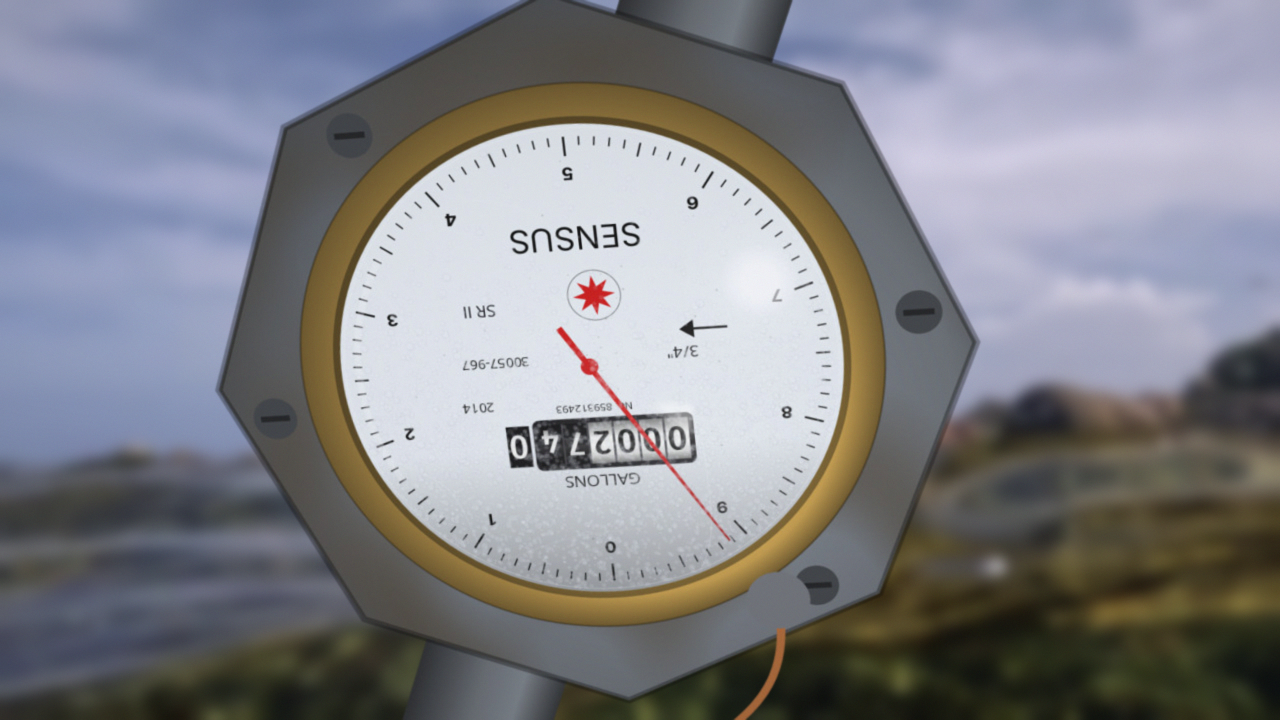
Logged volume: 2739.1
